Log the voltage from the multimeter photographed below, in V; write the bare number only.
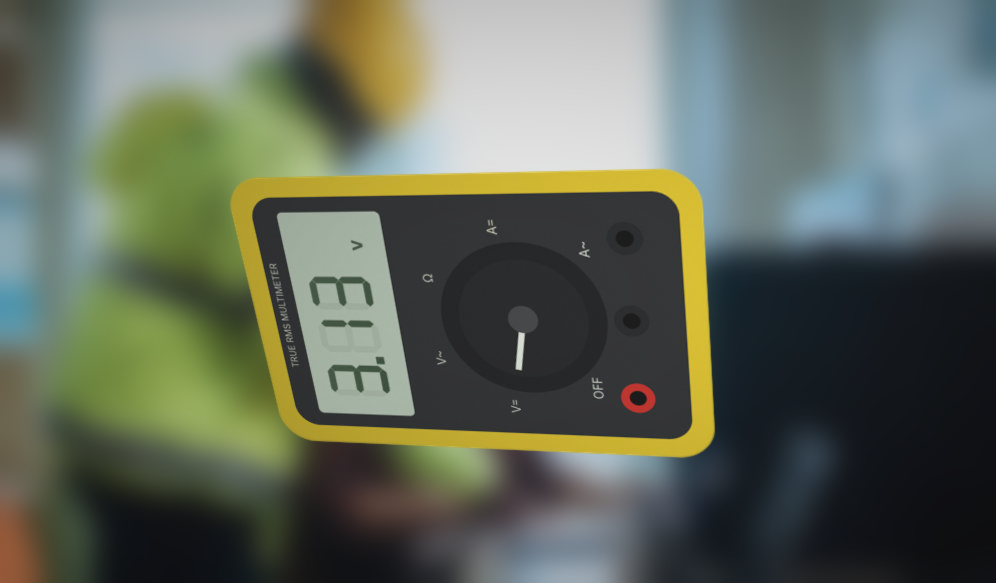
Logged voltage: 3.13
